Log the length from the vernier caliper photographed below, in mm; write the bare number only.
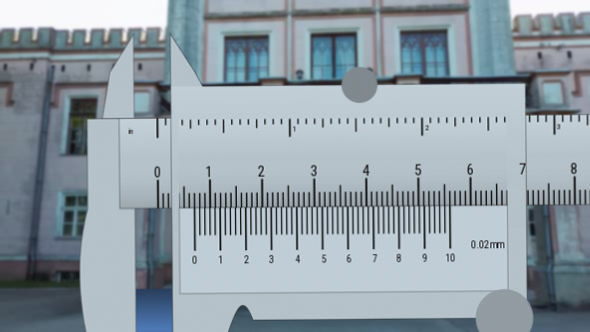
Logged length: 7.0
